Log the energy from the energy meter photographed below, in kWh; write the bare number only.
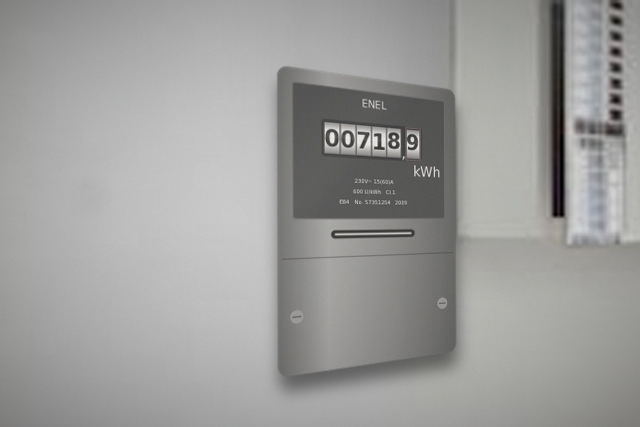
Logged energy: 718.9
